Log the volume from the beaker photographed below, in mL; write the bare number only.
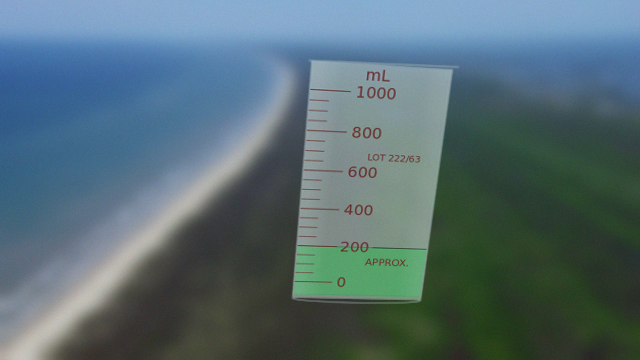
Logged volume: 200
